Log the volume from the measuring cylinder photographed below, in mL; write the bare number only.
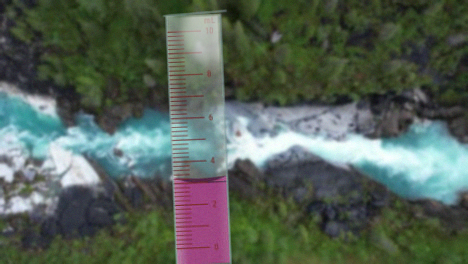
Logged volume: 3
